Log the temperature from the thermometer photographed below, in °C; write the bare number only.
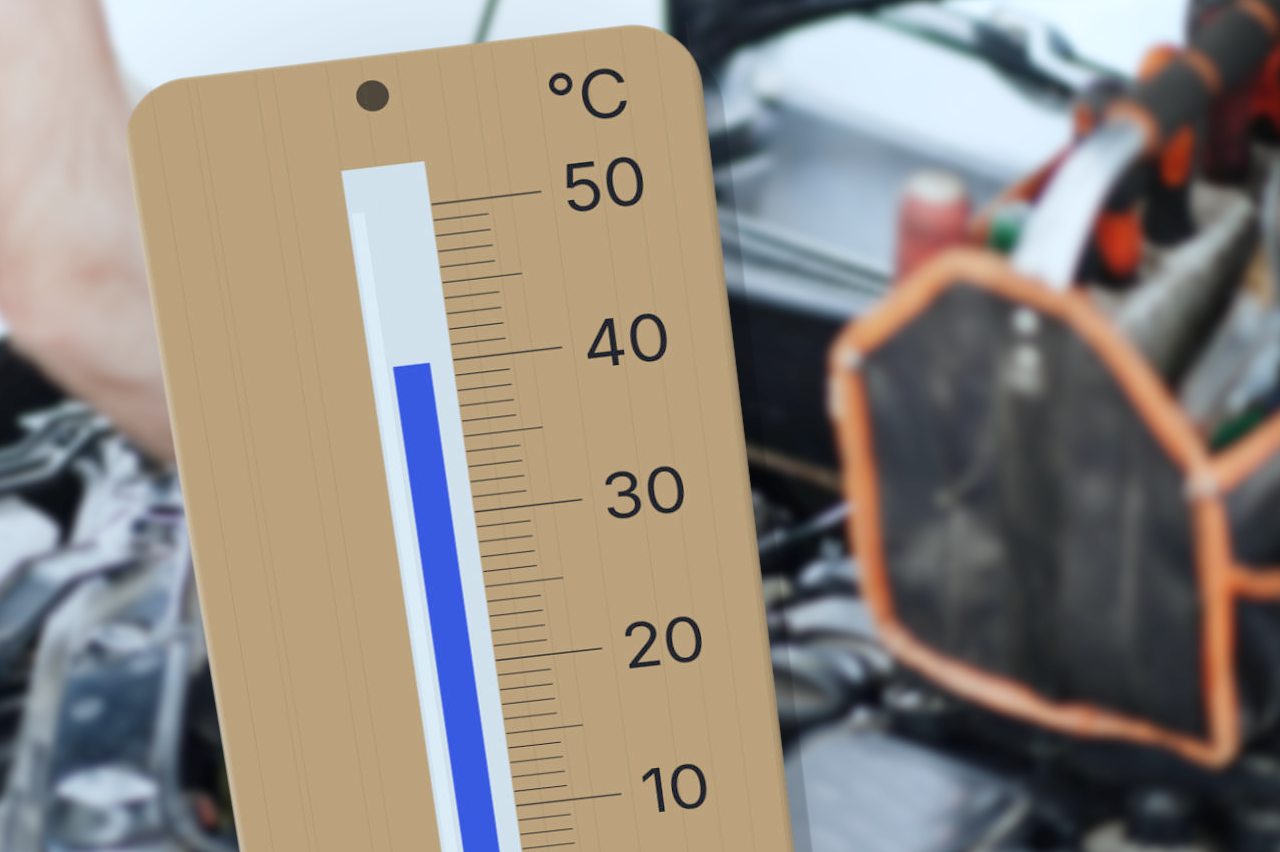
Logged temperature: 40
